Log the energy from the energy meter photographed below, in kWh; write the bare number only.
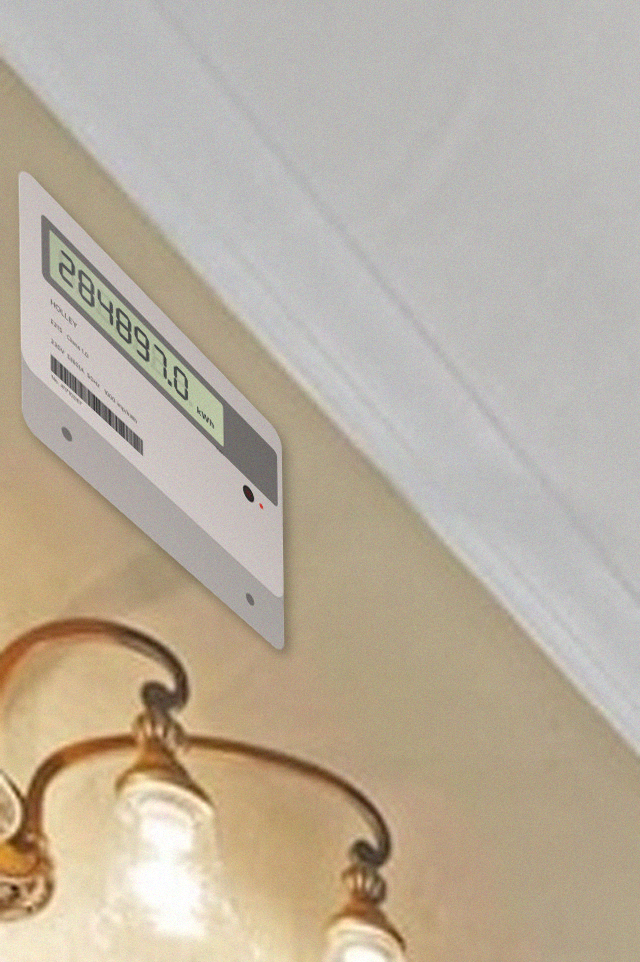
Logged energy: 284897.0
